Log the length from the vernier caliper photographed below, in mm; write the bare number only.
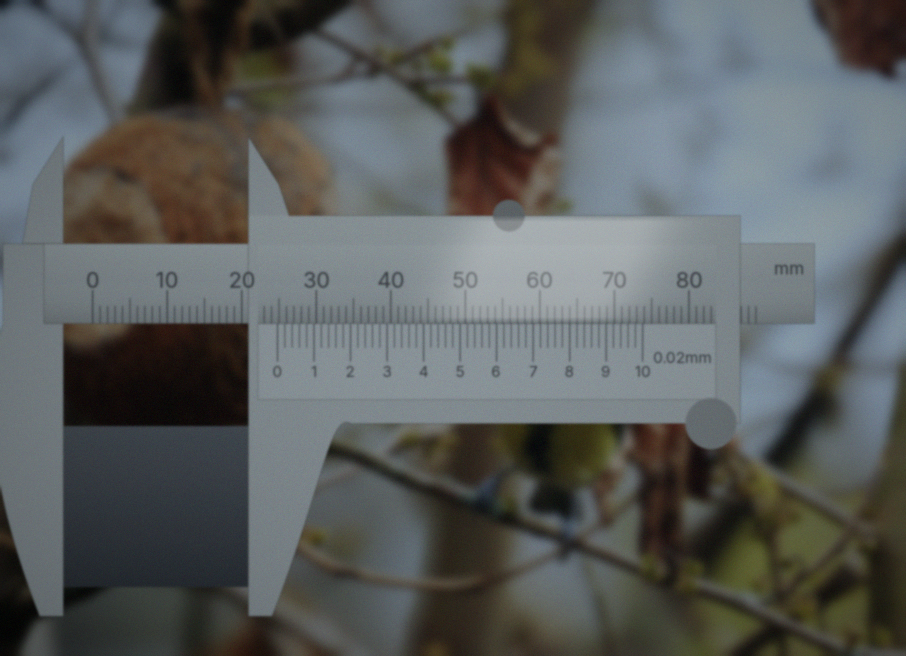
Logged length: 24.8
